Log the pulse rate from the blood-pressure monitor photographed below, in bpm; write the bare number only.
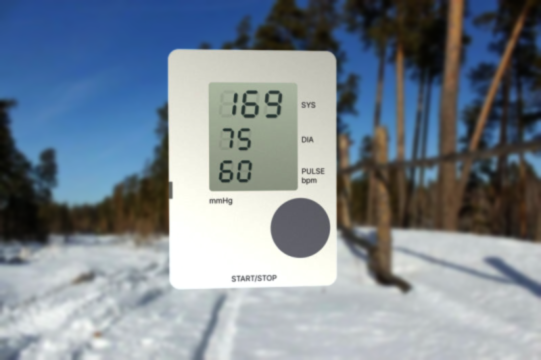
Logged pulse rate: 60
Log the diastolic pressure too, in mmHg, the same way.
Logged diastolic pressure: 75
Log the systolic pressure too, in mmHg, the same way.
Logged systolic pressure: 169
